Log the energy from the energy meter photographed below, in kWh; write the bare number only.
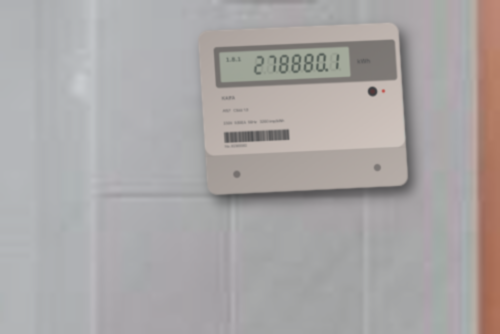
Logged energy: 278880.1
